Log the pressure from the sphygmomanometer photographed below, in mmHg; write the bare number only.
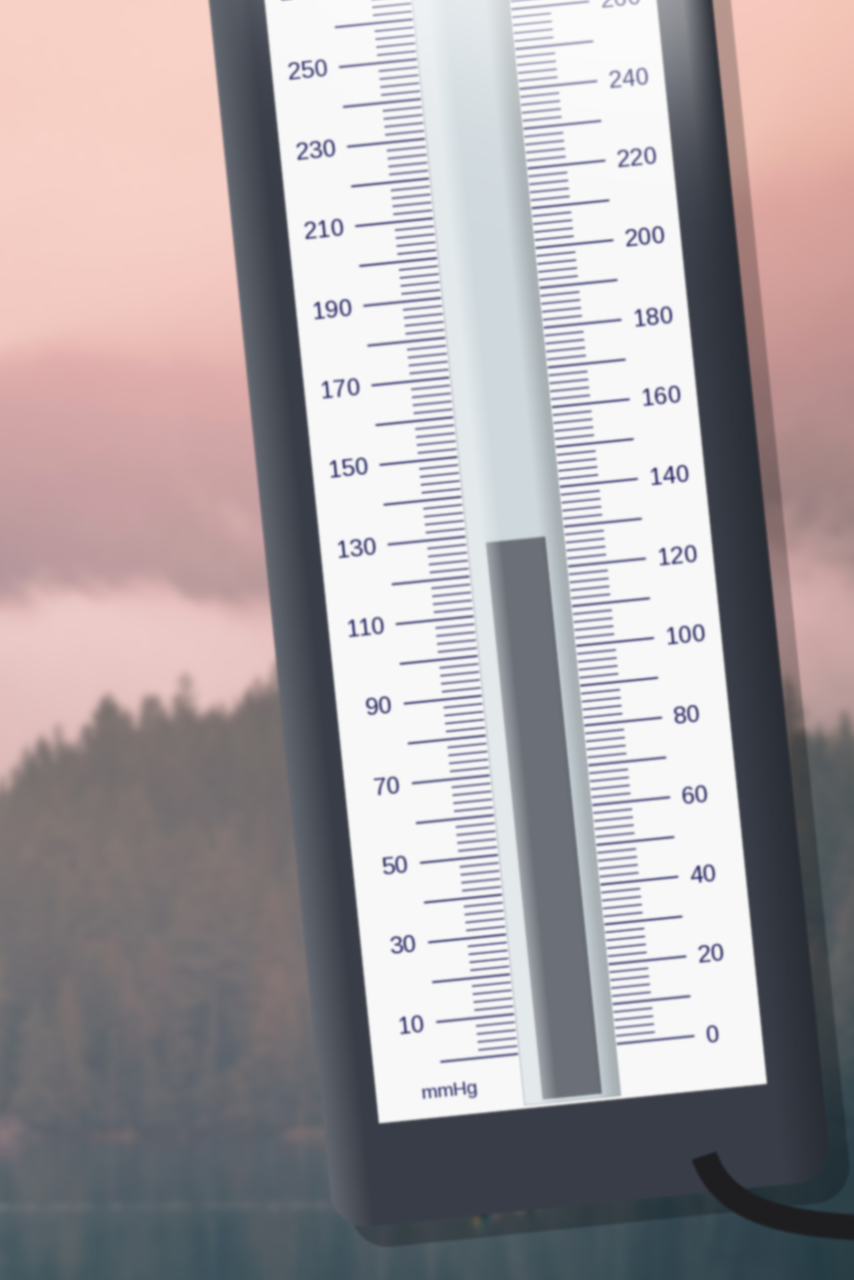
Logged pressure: 128
